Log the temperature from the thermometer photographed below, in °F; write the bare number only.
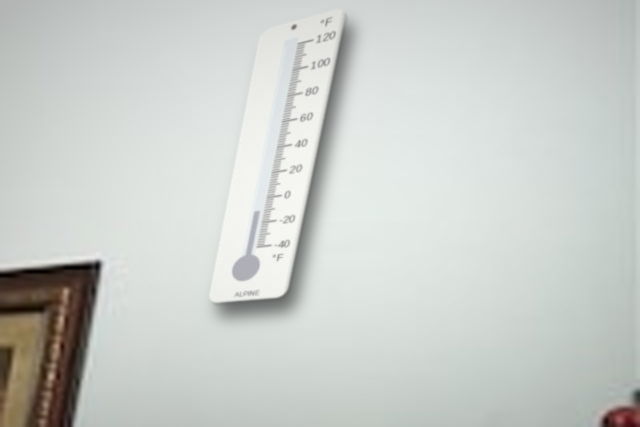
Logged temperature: -10
